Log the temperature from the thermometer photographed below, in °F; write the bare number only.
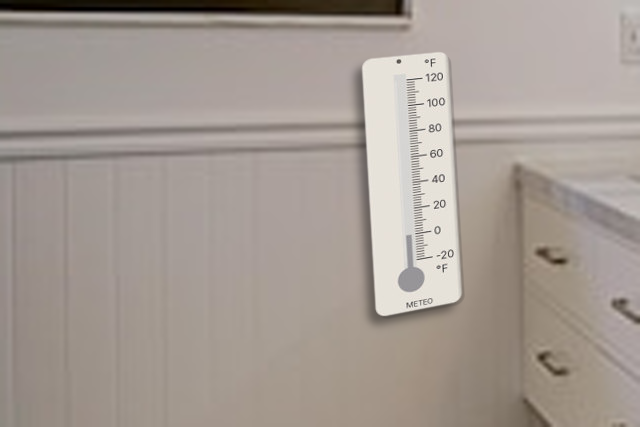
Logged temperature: 0
